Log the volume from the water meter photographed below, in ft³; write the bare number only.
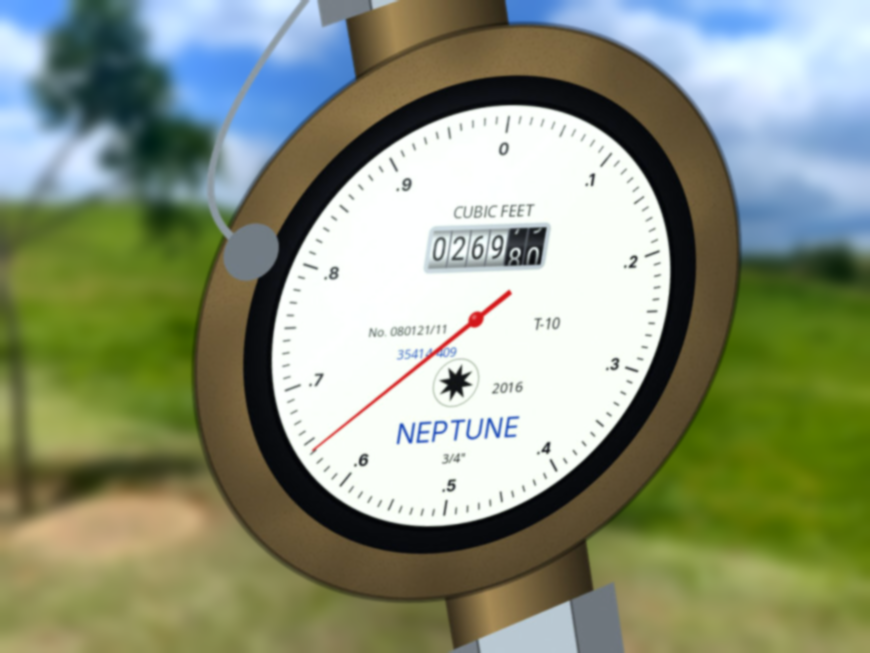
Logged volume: 26979.64
